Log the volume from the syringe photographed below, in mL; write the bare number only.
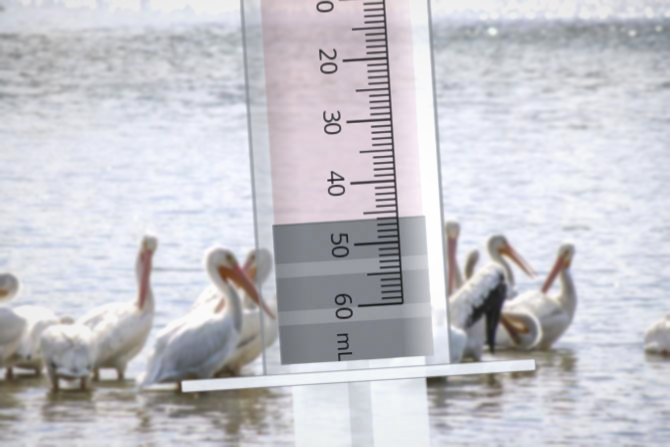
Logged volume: 46
